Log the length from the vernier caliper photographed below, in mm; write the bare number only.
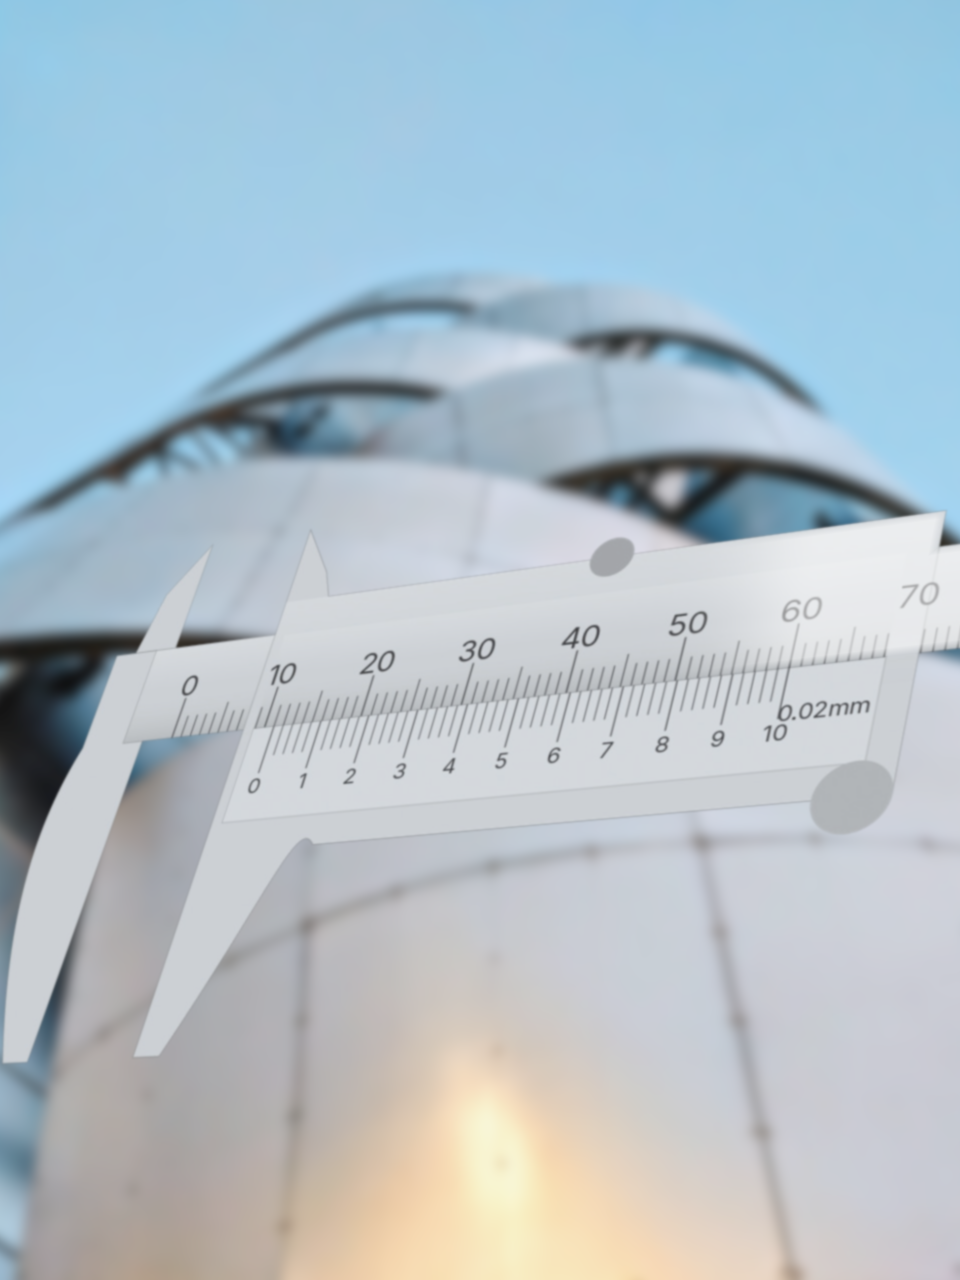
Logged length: 11.0
